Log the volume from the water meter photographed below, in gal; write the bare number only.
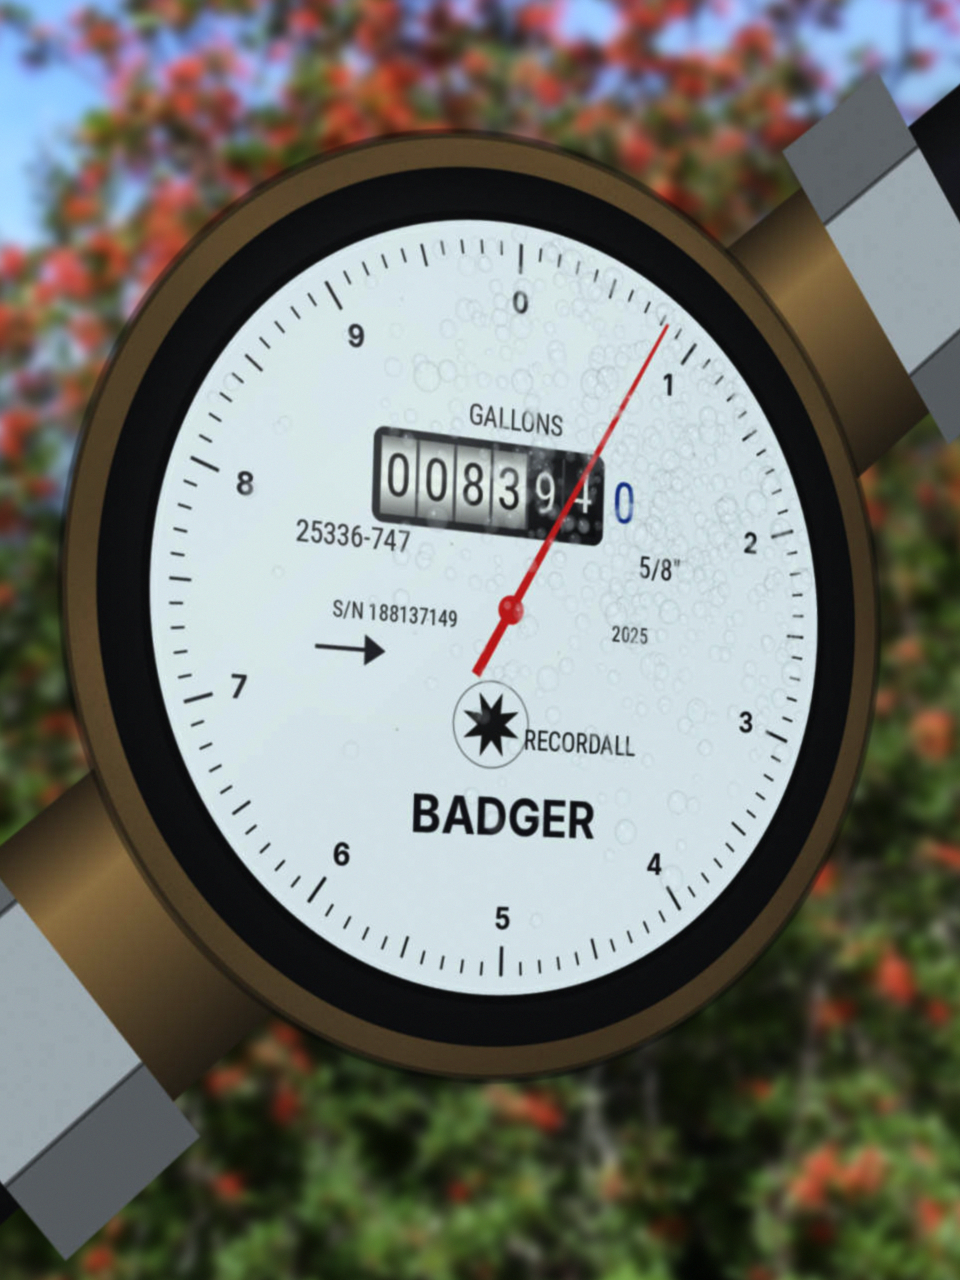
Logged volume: 83940.8
